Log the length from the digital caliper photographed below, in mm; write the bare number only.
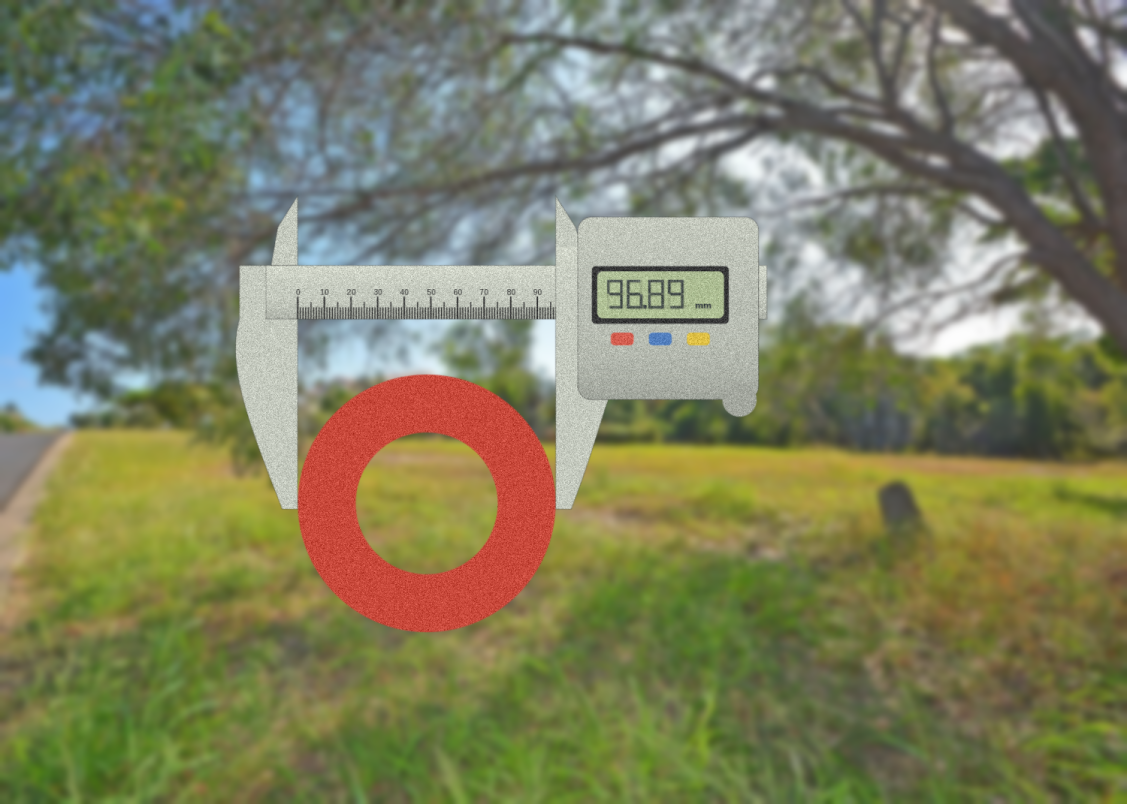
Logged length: 96.89
